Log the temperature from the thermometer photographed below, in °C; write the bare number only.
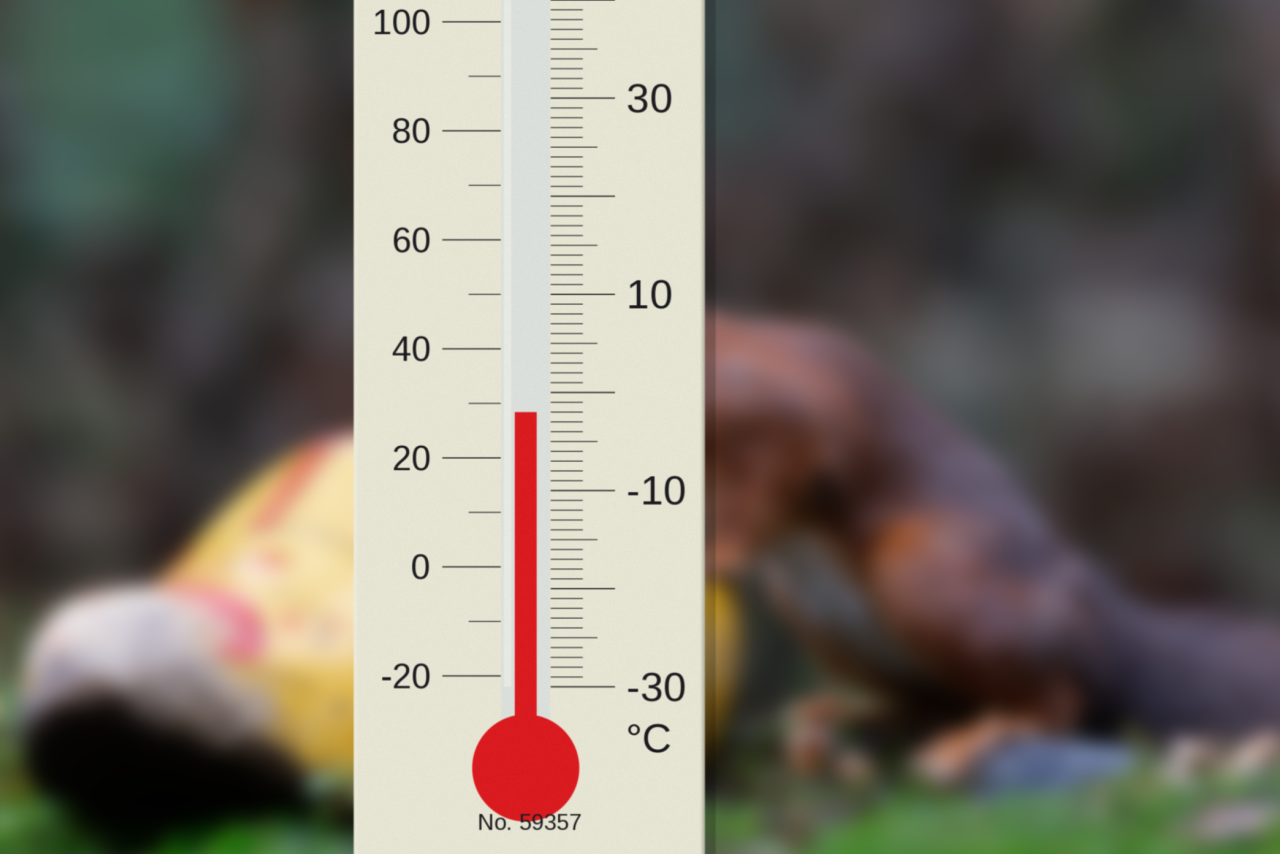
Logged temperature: -2
